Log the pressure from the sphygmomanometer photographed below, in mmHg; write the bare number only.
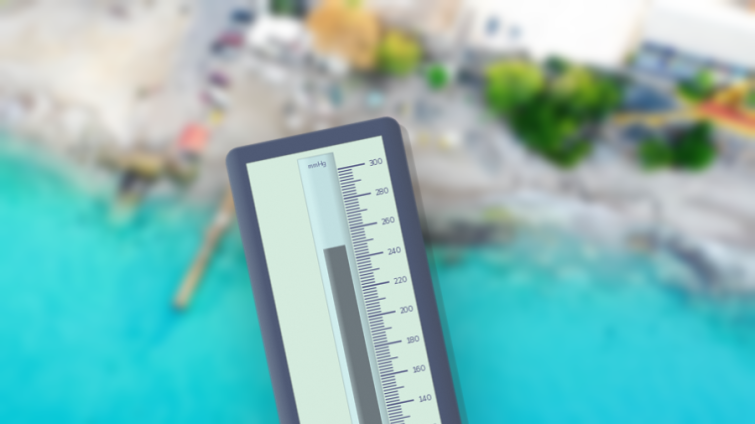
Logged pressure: 250
